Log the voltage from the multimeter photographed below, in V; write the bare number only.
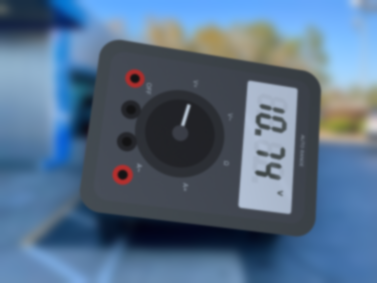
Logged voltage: 10.74
